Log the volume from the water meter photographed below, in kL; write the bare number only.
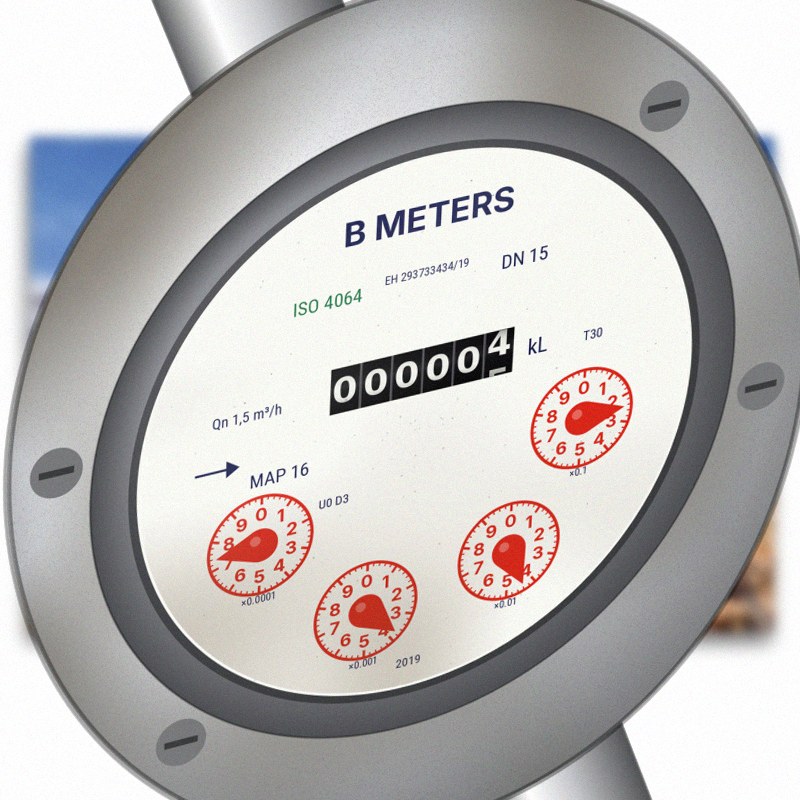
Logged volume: 4.2437
